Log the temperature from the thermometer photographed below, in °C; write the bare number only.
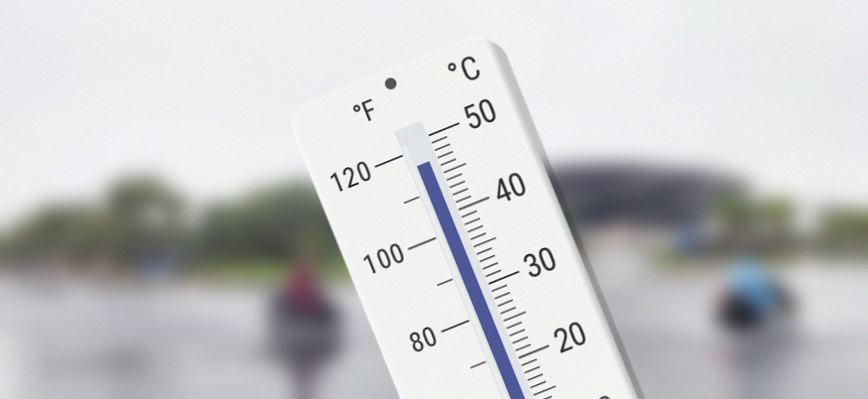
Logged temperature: 47
